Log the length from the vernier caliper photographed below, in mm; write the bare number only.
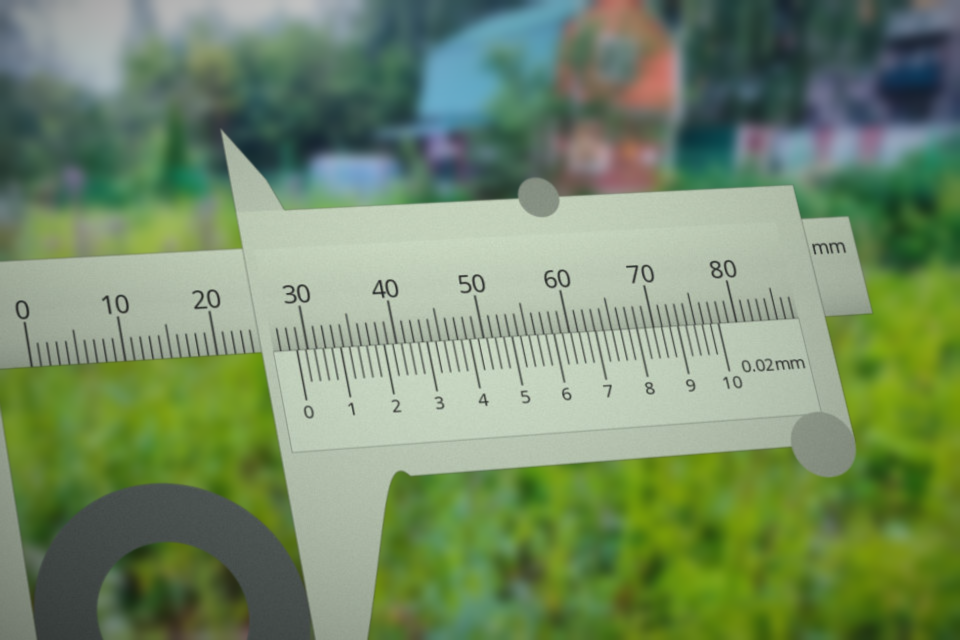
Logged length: 28.8
